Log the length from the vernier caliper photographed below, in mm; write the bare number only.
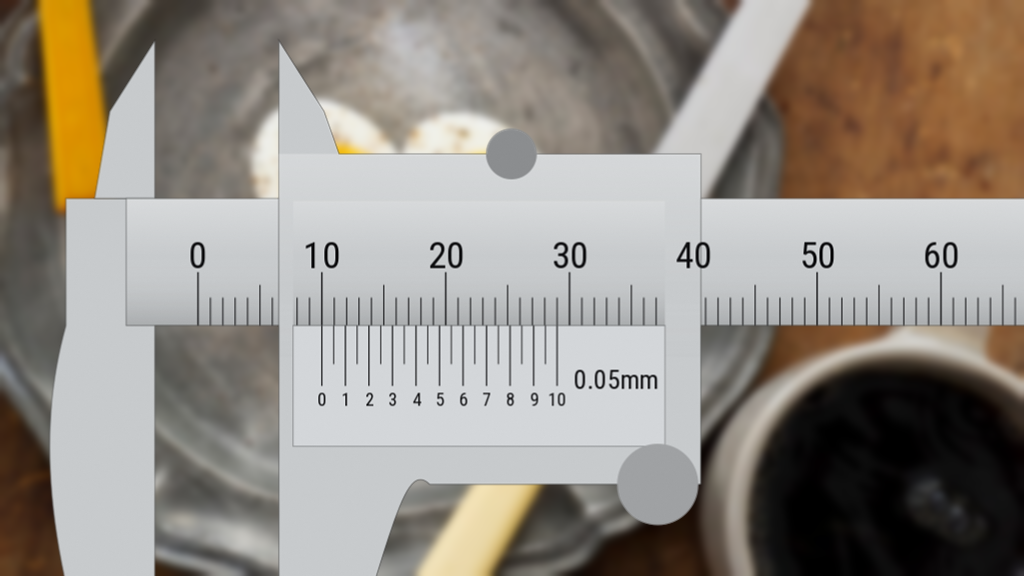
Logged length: 10.0
